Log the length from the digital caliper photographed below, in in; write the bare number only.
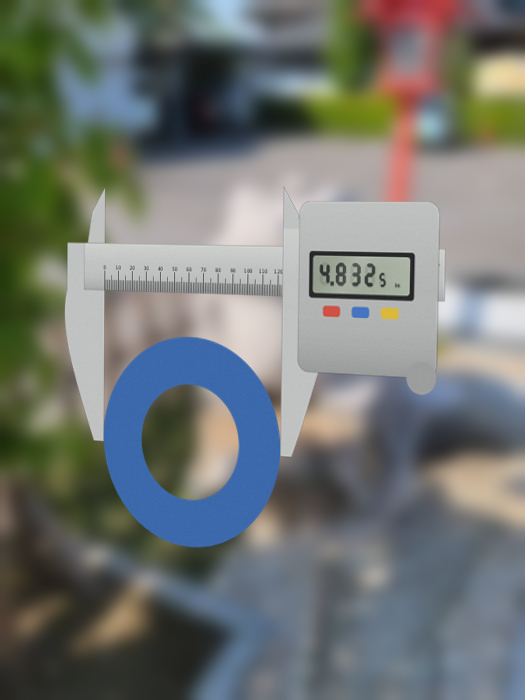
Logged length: 4.8325
